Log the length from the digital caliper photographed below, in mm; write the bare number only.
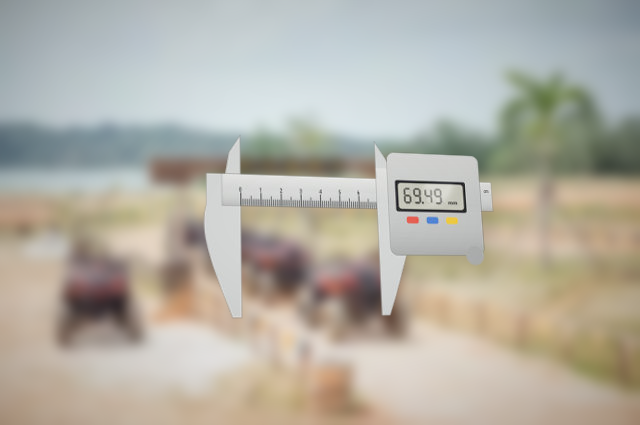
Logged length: 69.49
